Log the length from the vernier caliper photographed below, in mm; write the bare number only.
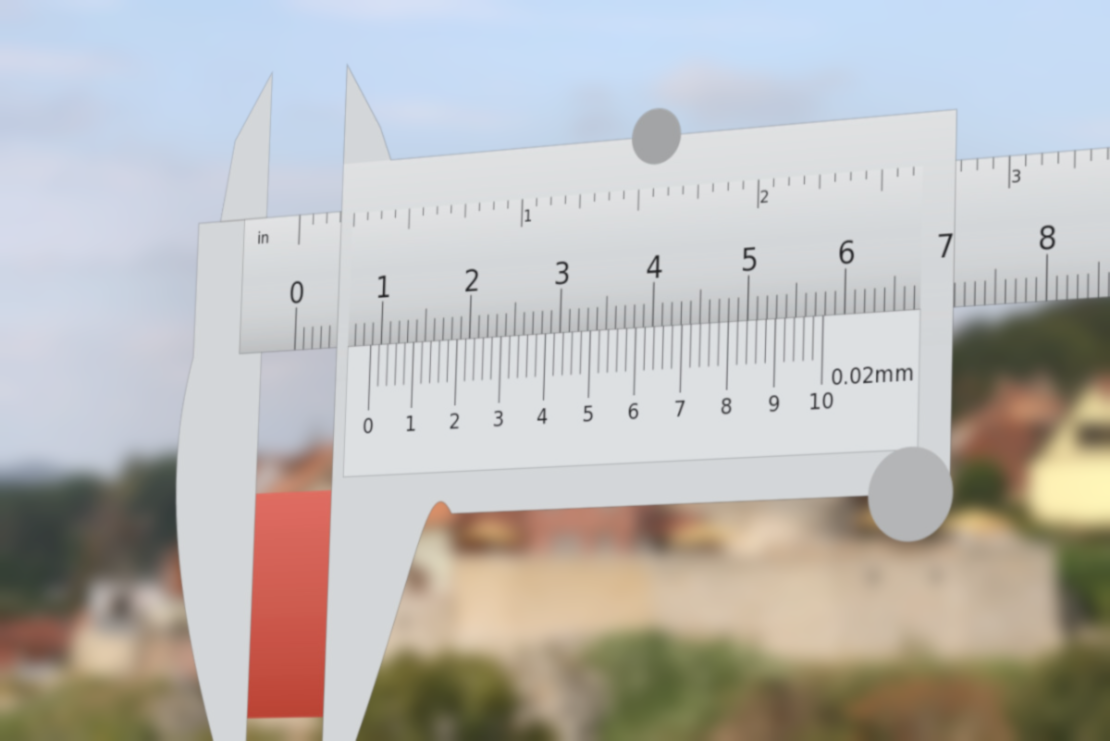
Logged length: 8.8
